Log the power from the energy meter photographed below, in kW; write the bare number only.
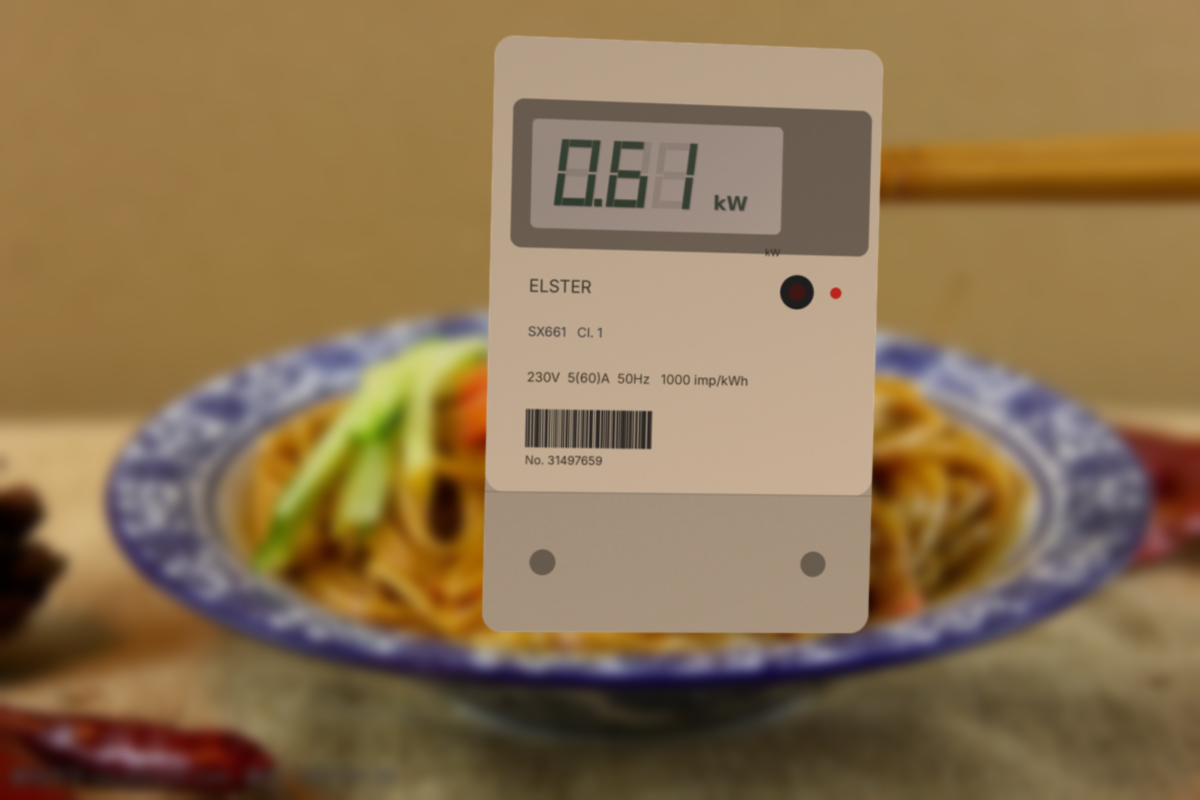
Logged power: 0.61
